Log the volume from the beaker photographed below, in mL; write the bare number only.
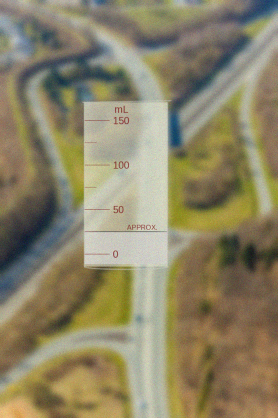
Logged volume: 25
